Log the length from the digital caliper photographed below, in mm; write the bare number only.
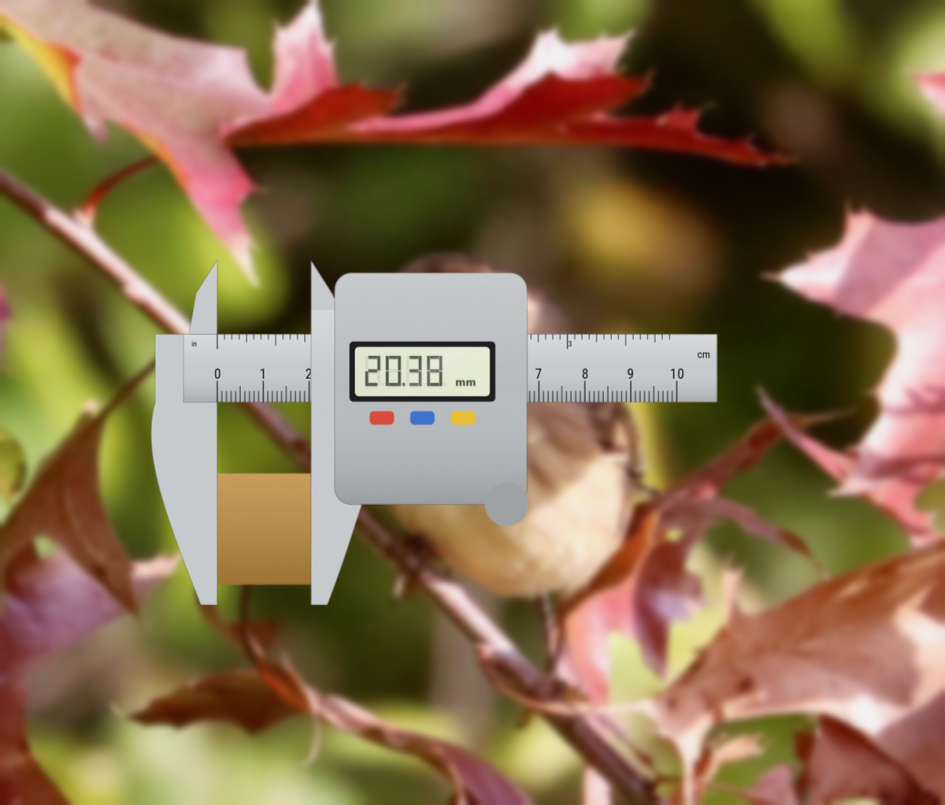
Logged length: 20.38
